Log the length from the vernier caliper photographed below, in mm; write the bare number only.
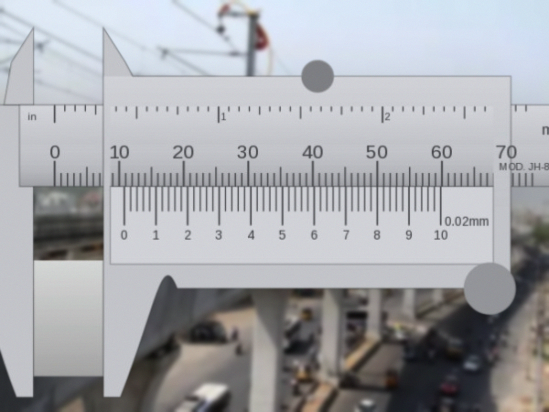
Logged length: 10.8
